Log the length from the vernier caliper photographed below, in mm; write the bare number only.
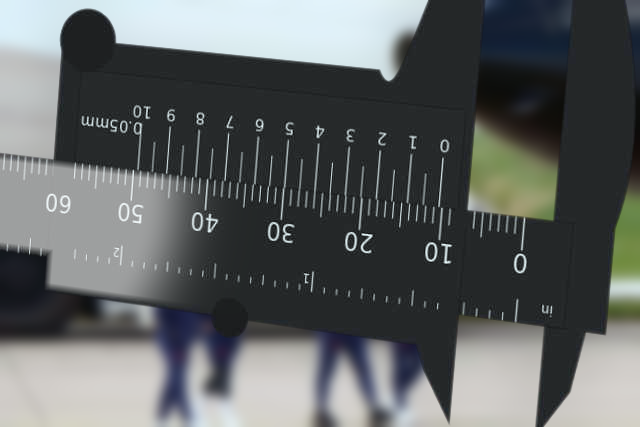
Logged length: 10.4
